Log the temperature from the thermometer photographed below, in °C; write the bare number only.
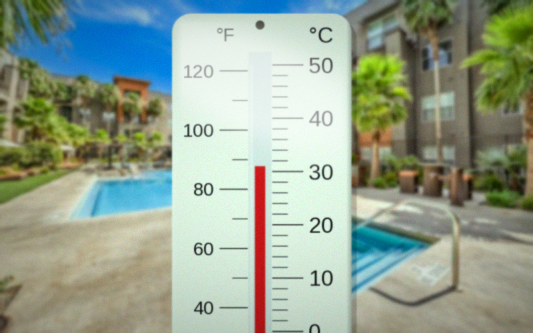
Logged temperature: 31
